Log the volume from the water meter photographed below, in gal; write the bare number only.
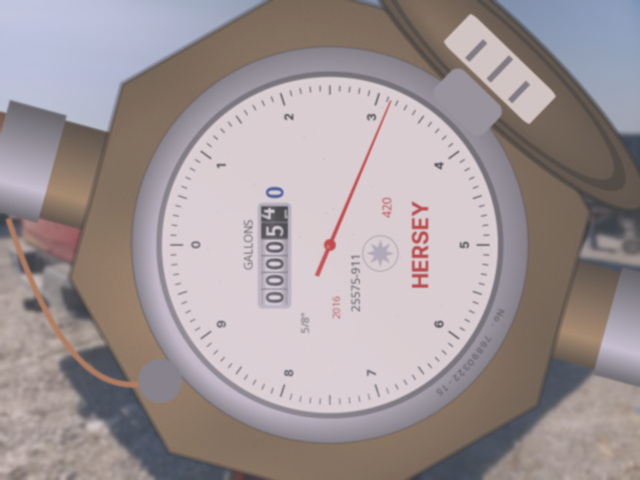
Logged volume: 543.1
